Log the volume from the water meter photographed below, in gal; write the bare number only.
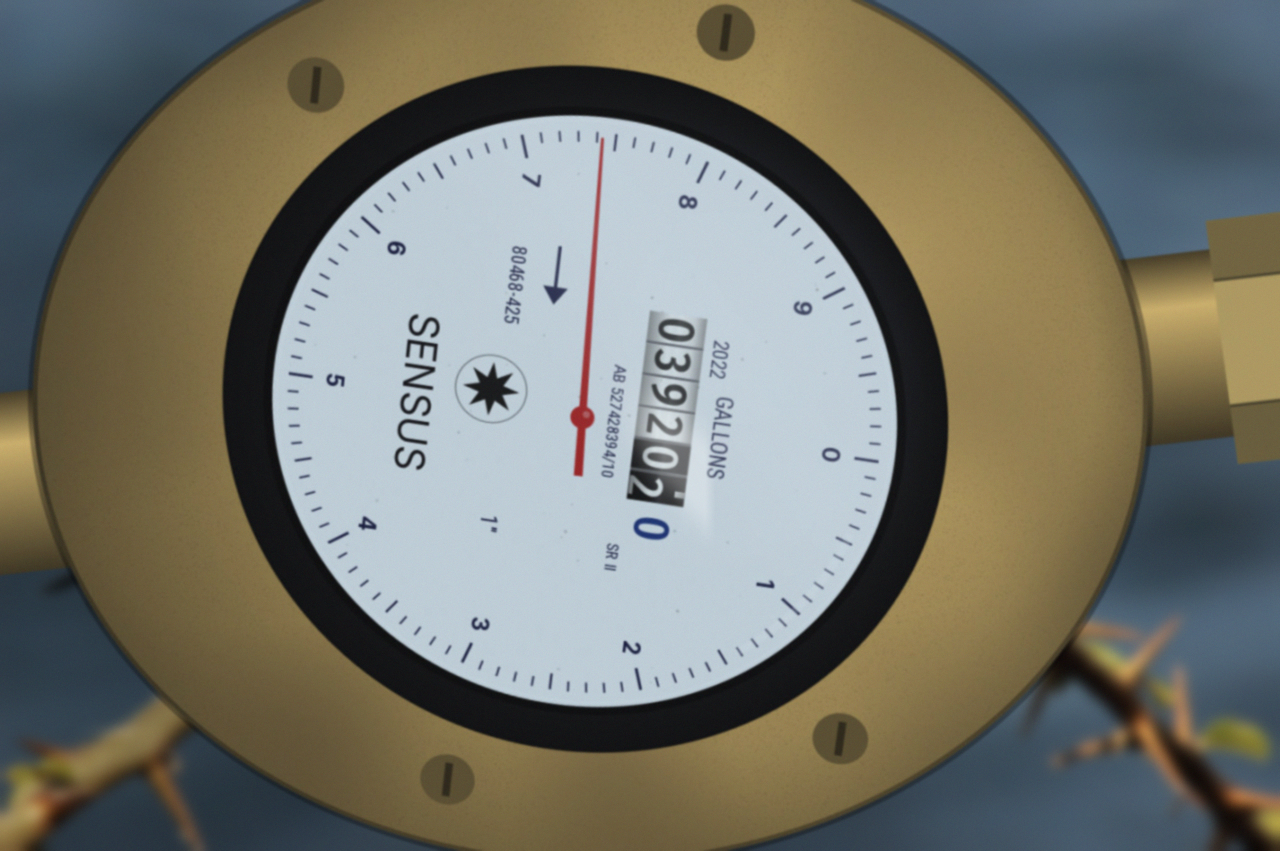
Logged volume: 392017.4
